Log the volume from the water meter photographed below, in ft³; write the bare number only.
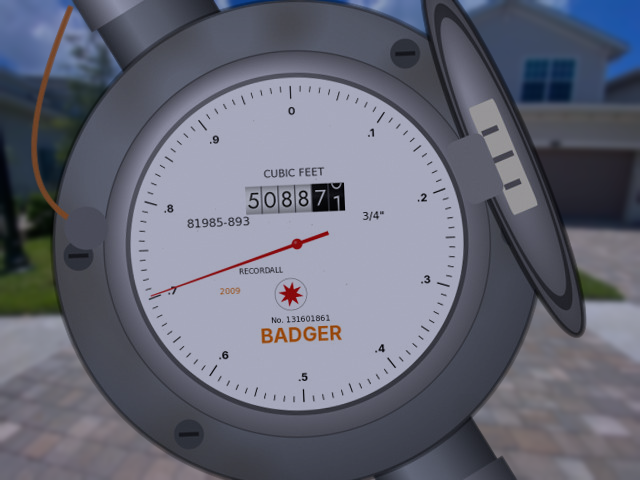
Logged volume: 508870.70
